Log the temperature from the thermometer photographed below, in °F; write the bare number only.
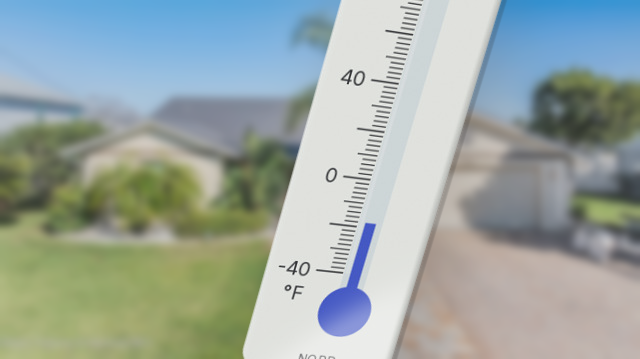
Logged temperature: -18
